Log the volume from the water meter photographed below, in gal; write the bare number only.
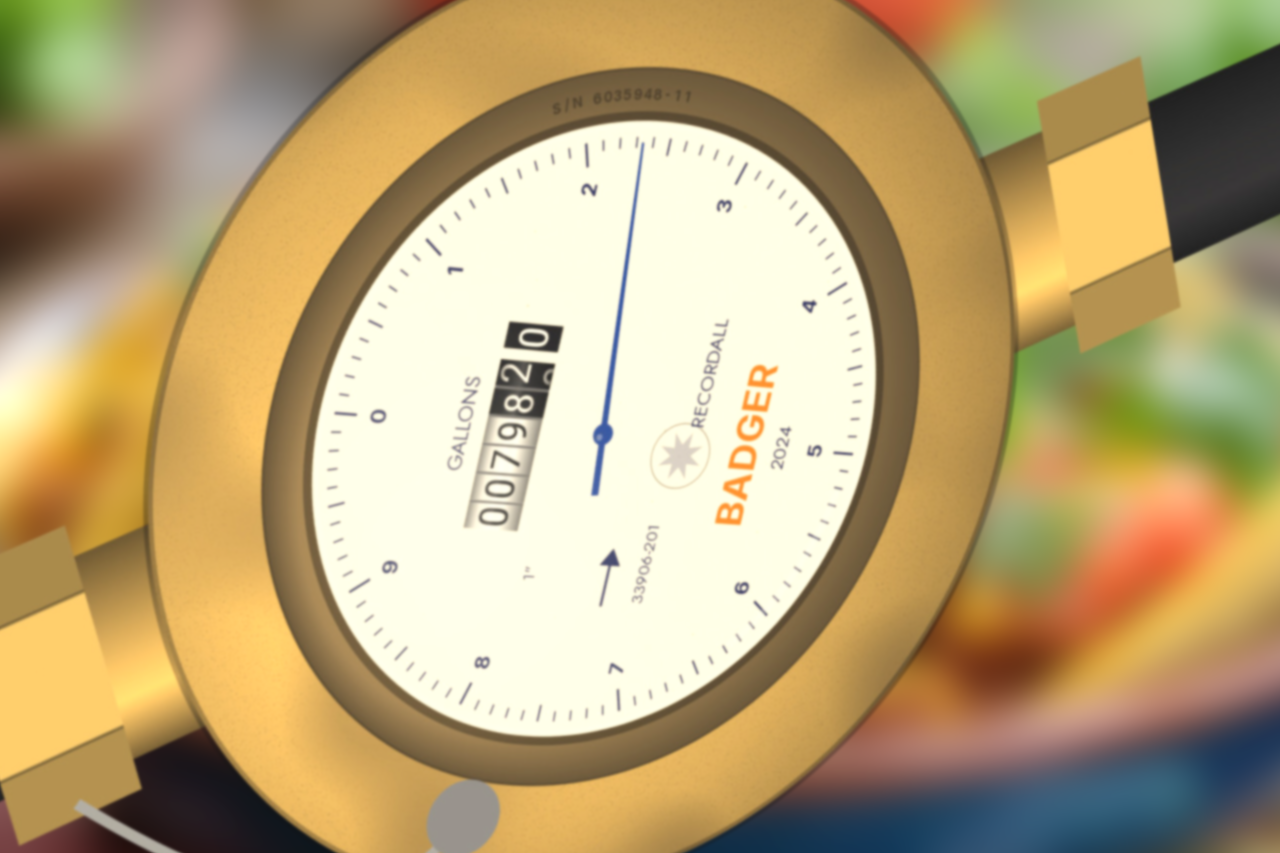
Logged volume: 79822.3
